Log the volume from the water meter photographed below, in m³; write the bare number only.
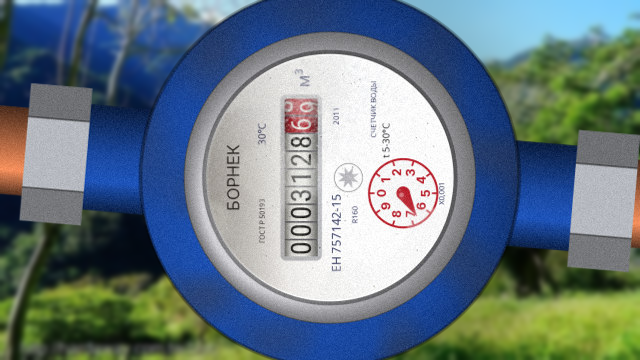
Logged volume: 3128.686
